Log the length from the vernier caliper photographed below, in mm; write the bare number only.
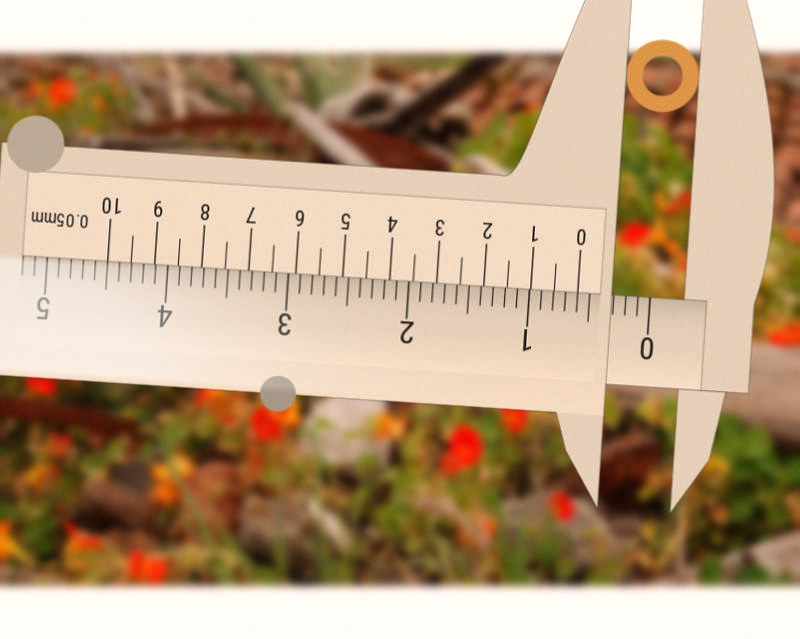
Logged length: 6.0
